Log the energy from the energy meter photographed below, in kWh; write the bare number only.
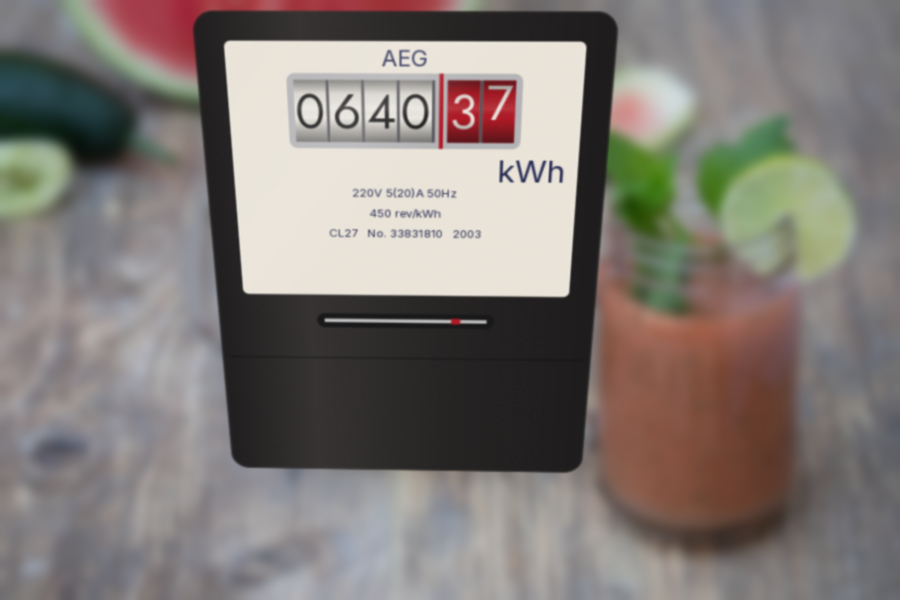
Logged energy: 640.37
